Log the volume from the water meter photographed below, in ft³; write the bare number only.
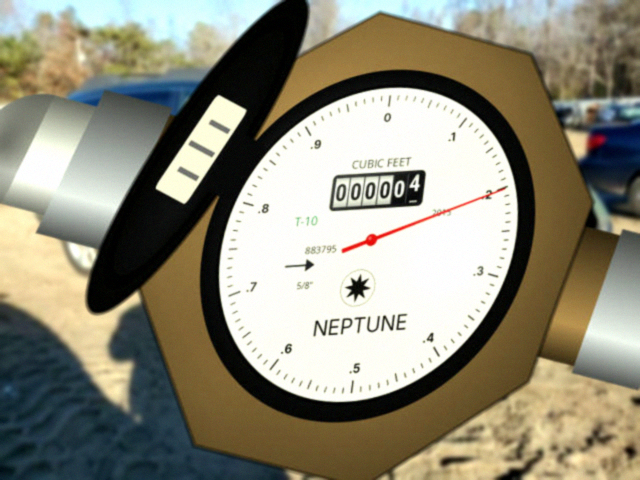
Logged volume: 4.20
